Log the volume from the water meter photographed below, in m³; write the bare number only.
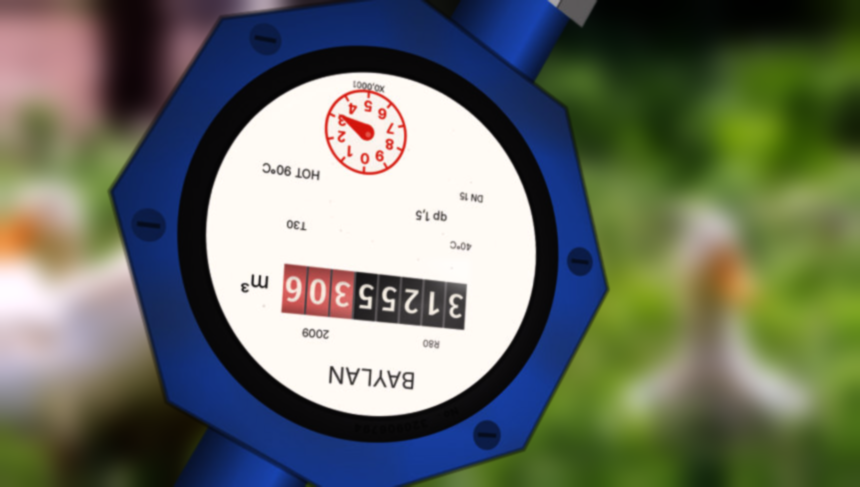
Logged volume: 31255.3063
